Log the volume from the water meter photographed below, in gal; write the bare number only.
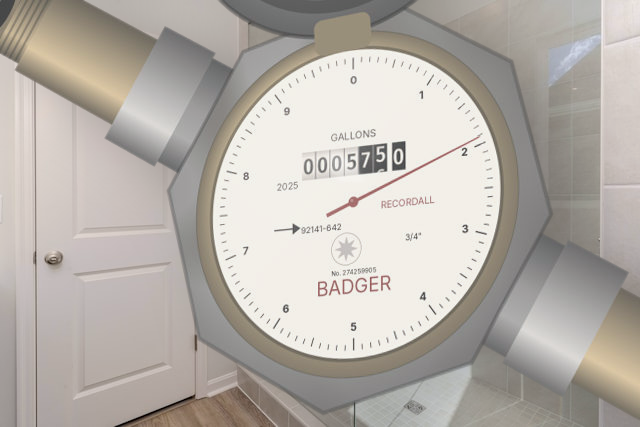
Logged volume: 5751.9
